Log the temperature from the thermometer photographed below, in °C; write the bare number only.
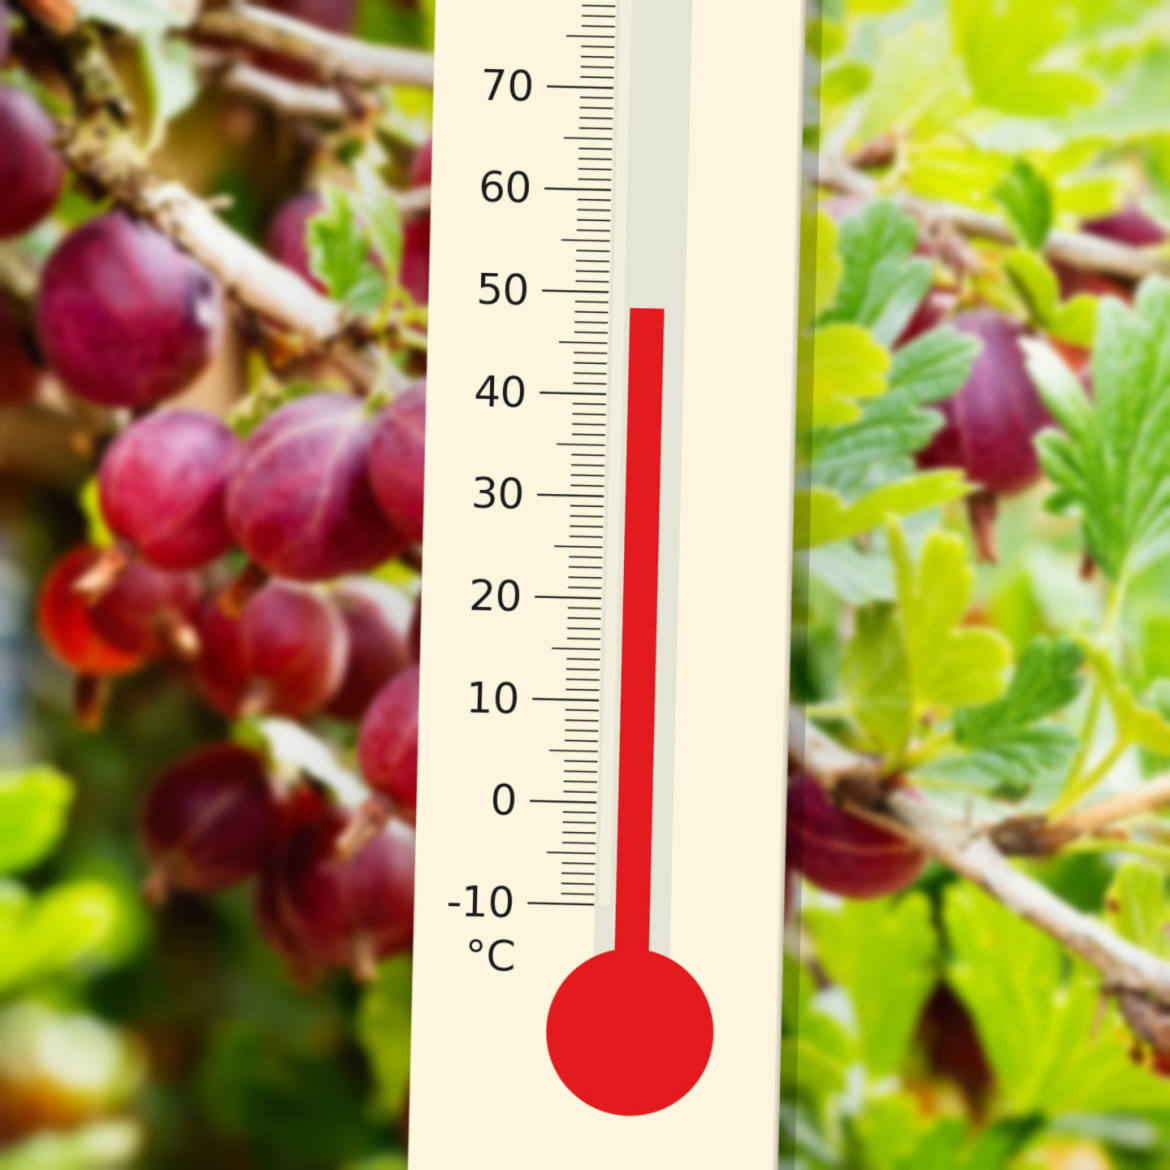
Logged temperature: 48.5
